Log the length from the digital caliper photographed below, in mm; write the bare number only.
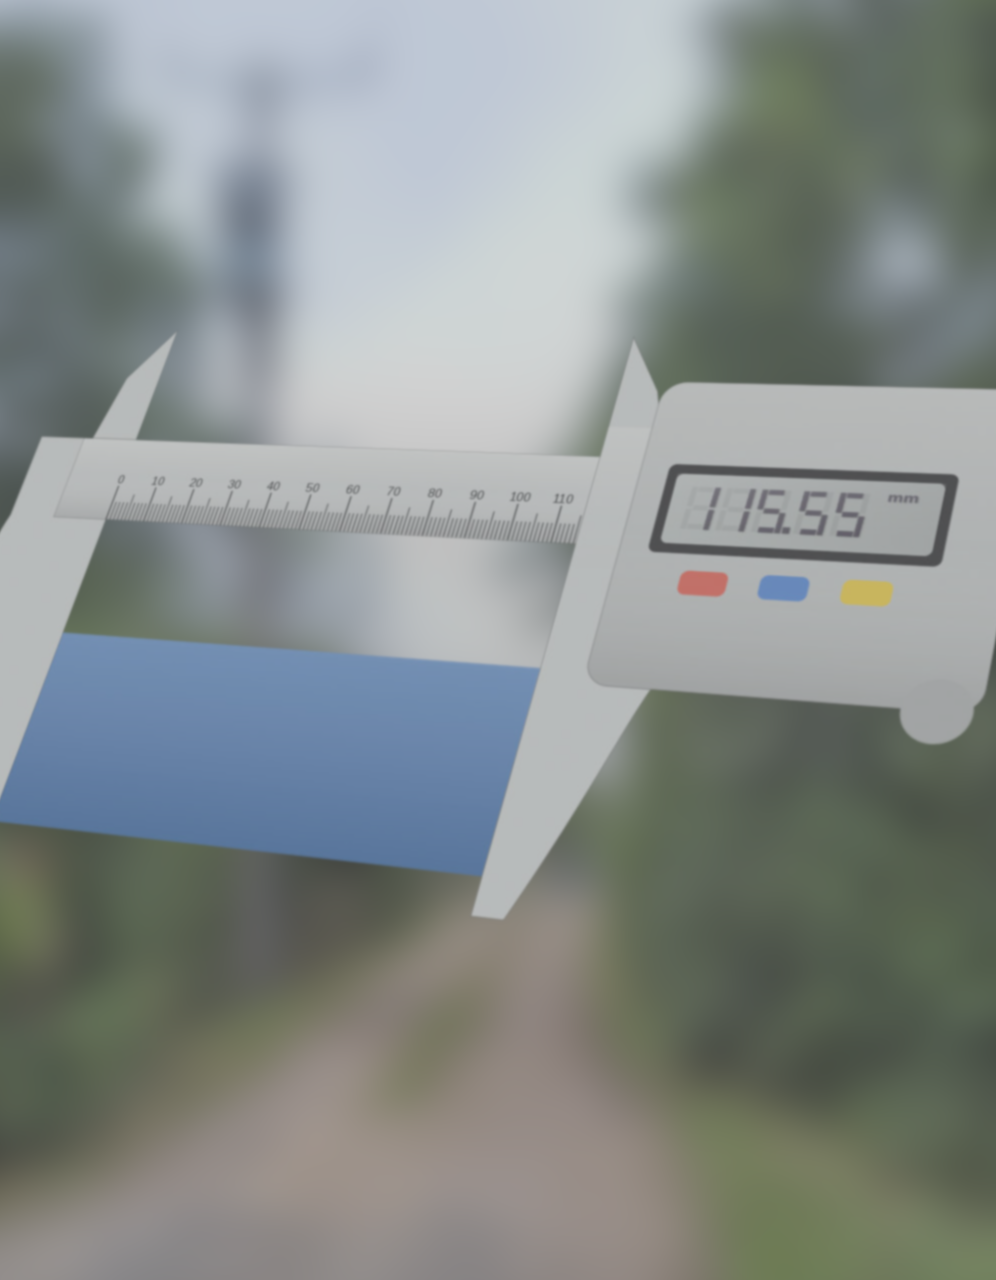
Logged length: 115.55
